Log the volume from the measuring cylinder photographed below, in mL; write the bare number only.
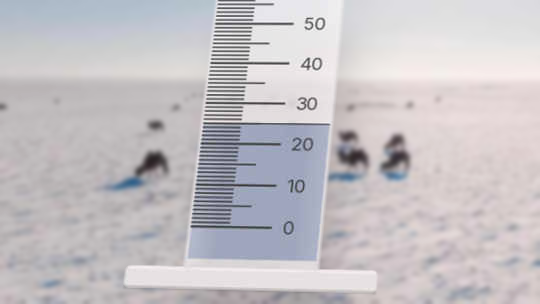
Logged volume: 25
